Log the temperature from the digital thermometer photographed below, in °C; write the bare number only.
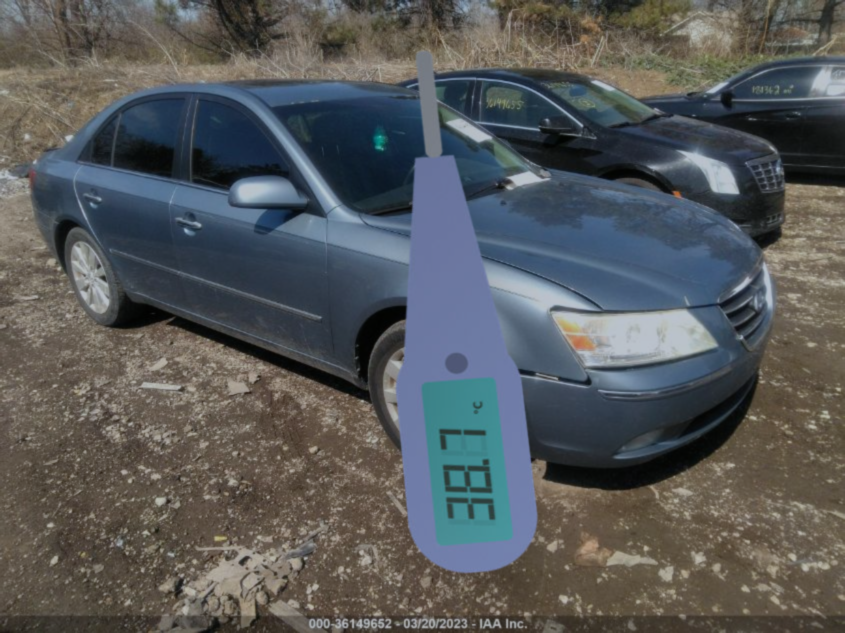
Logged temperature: 38.7
